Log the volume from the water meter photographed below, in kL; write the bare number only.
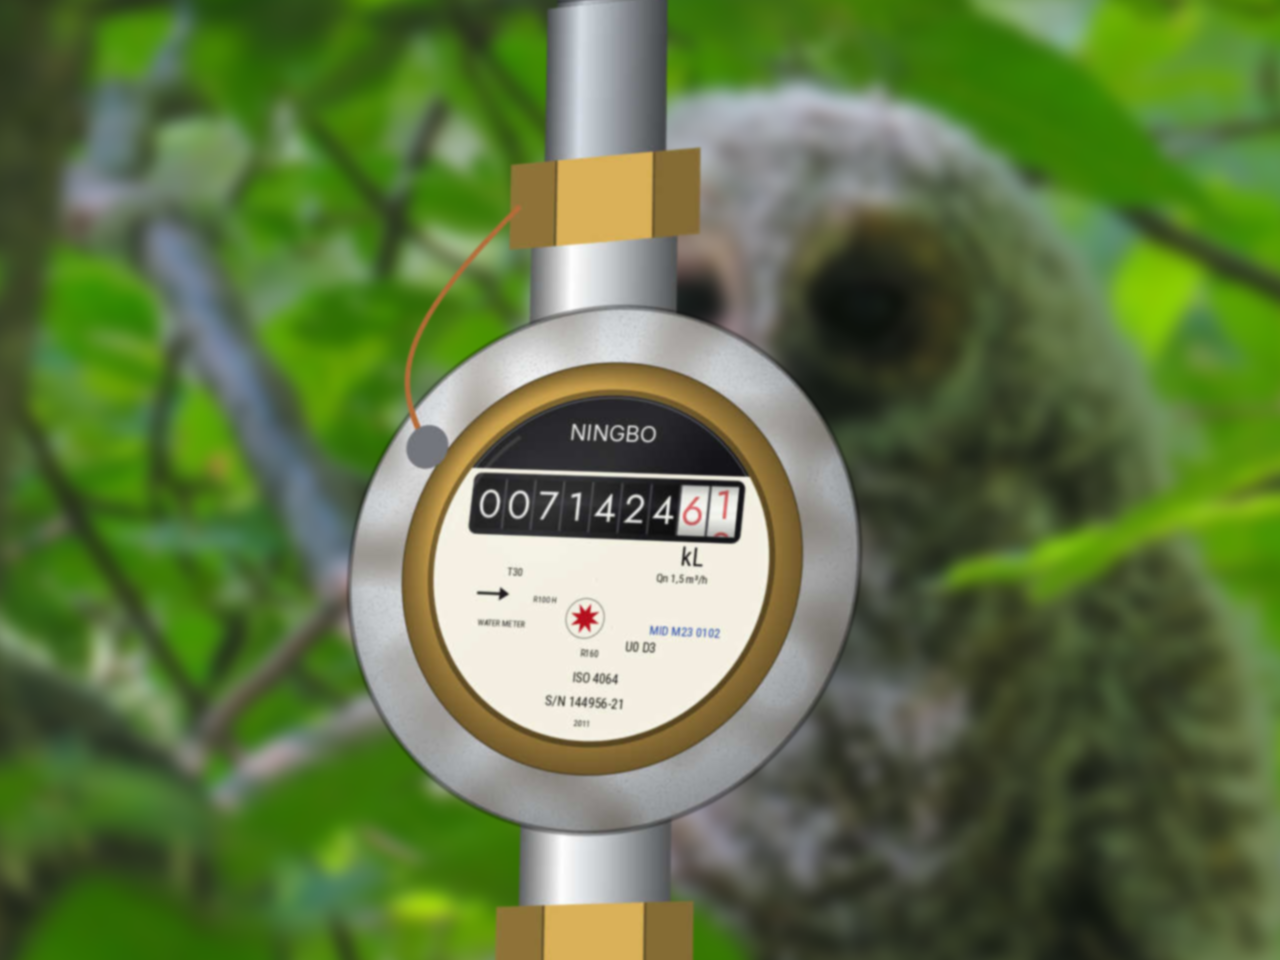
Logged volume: 71424.61
